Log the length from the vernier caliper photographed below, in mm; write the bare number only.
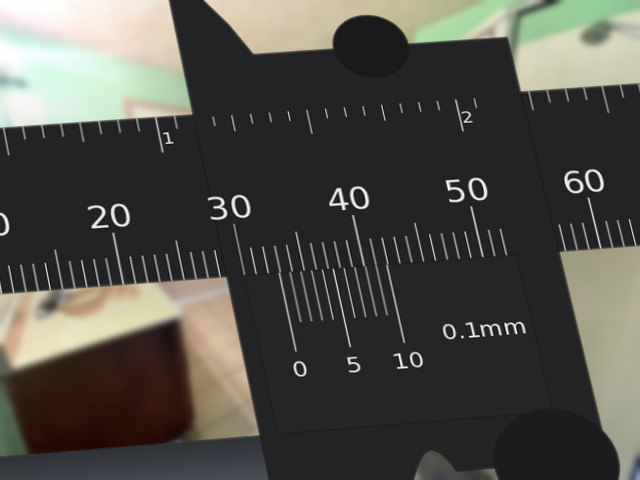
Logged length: 32.9
